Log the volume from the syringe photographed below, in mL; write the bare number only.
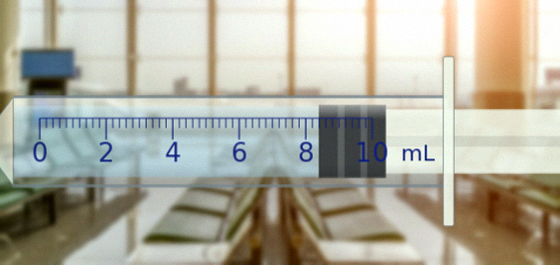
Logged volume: 8.4
